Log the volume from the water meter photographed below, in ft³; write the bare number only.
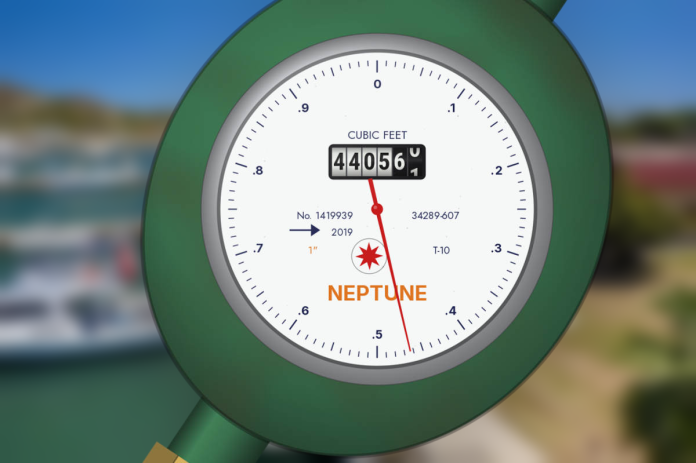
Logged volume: 440560.46
